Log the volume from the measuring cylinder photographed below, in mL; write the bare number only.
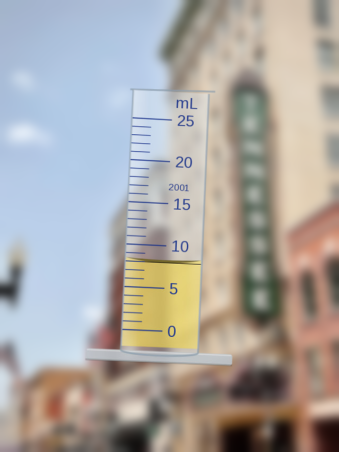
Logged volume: 8
